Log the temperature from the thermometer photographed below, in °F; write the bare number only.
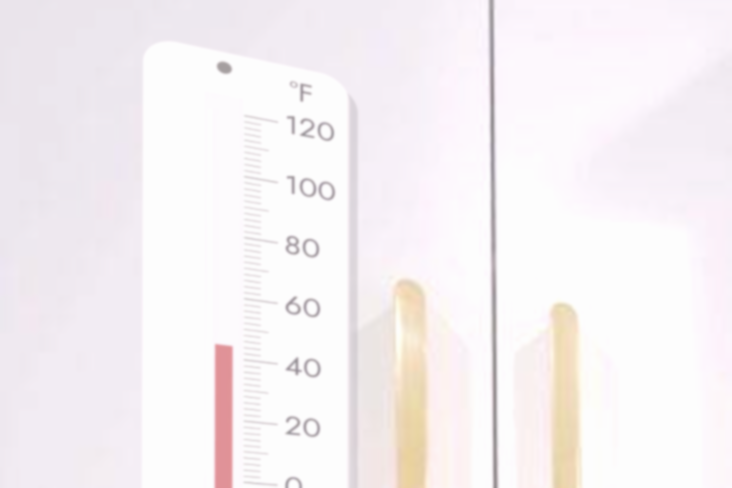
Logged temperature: 44
